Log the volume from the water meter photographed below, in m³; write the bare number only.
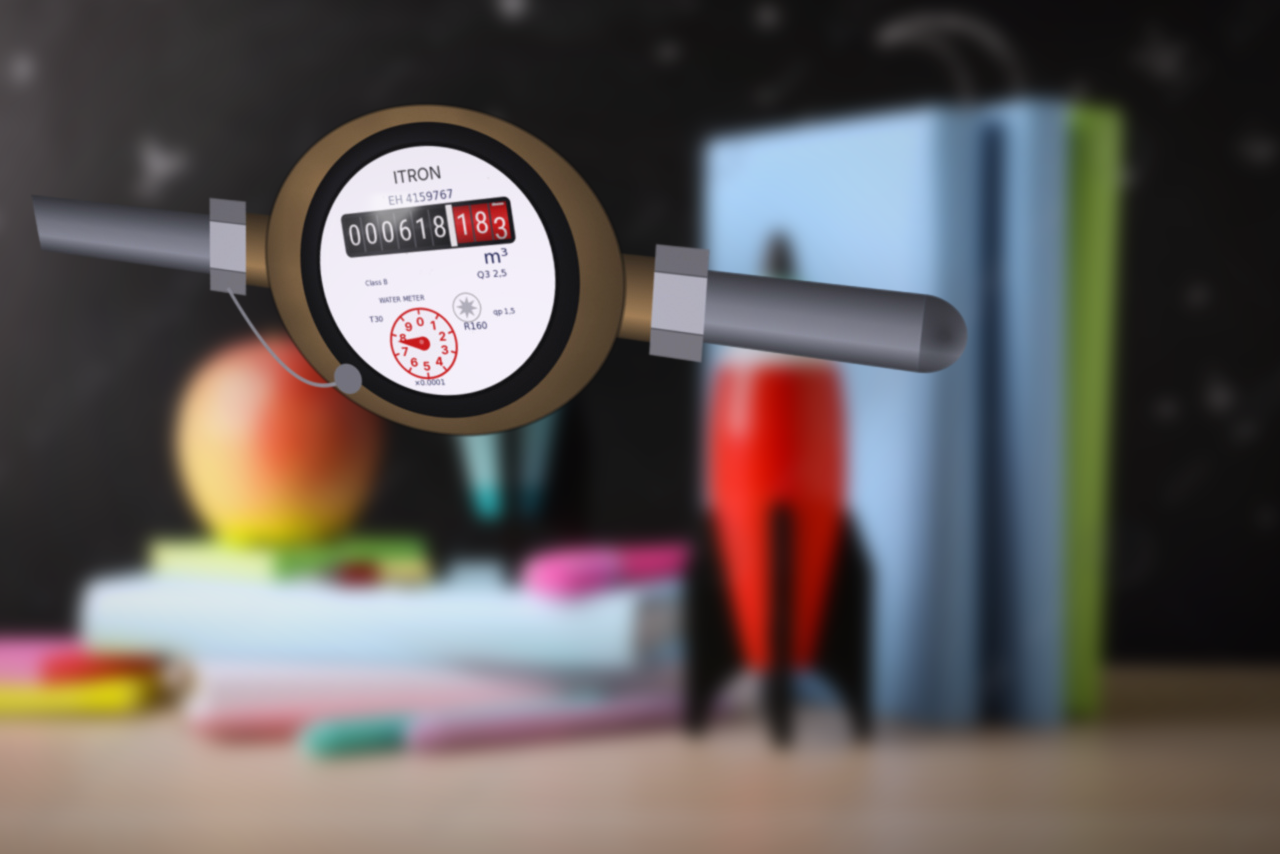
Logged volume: 618.1827
